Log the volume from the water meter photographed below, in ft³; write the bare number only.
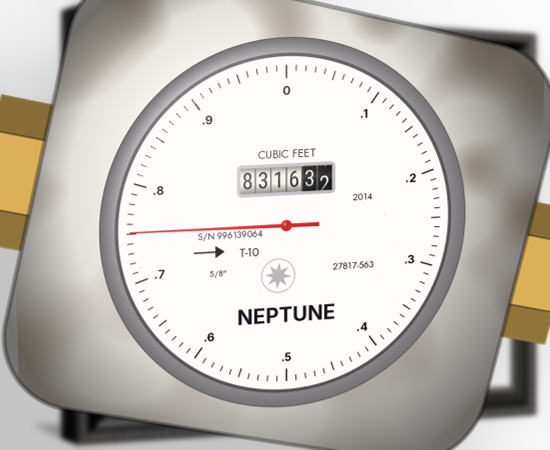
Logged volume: 831631.75
